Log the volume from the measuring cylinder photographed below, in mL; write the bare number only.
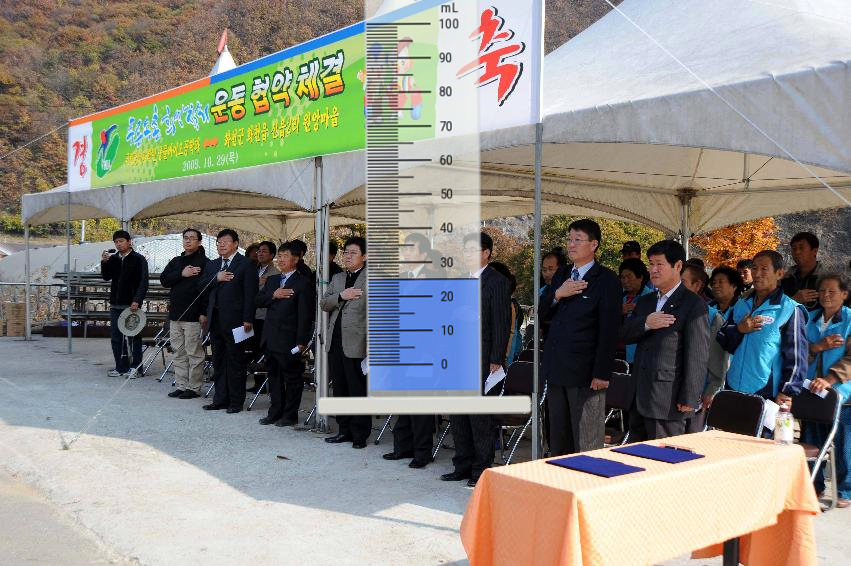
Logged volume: 25
